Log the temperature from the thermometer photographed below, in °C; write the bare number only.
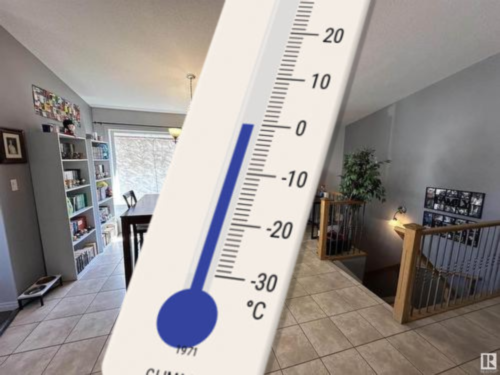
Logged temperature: 0
